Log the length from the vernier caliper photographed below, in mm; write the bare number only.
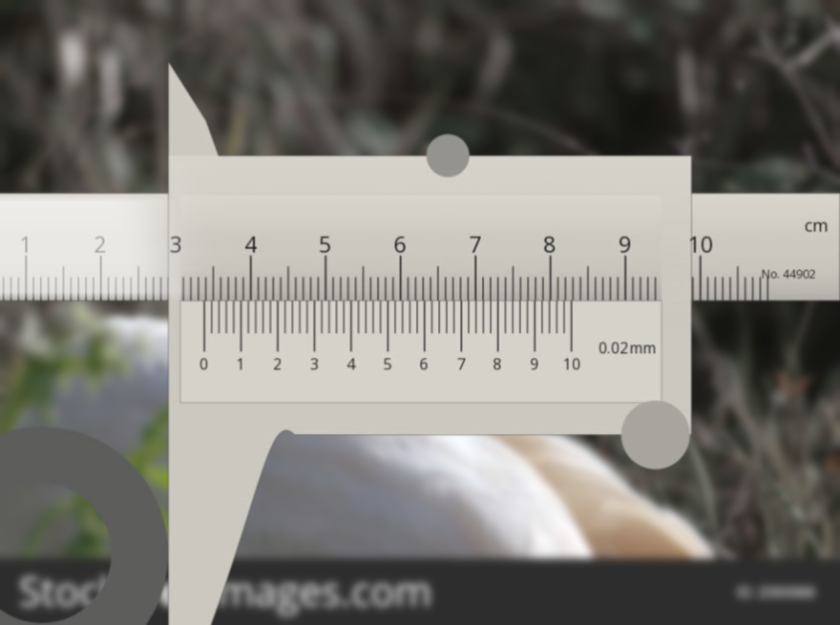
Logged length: 33.8
